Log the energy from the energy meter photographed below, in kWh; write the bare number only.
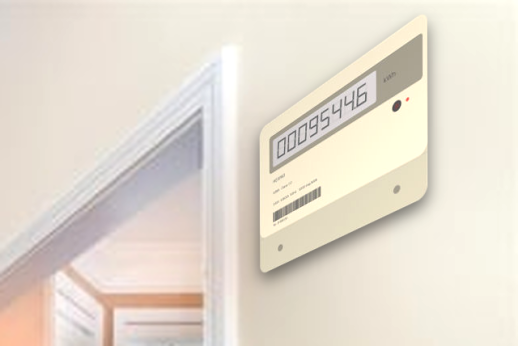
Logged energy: 9544.6
